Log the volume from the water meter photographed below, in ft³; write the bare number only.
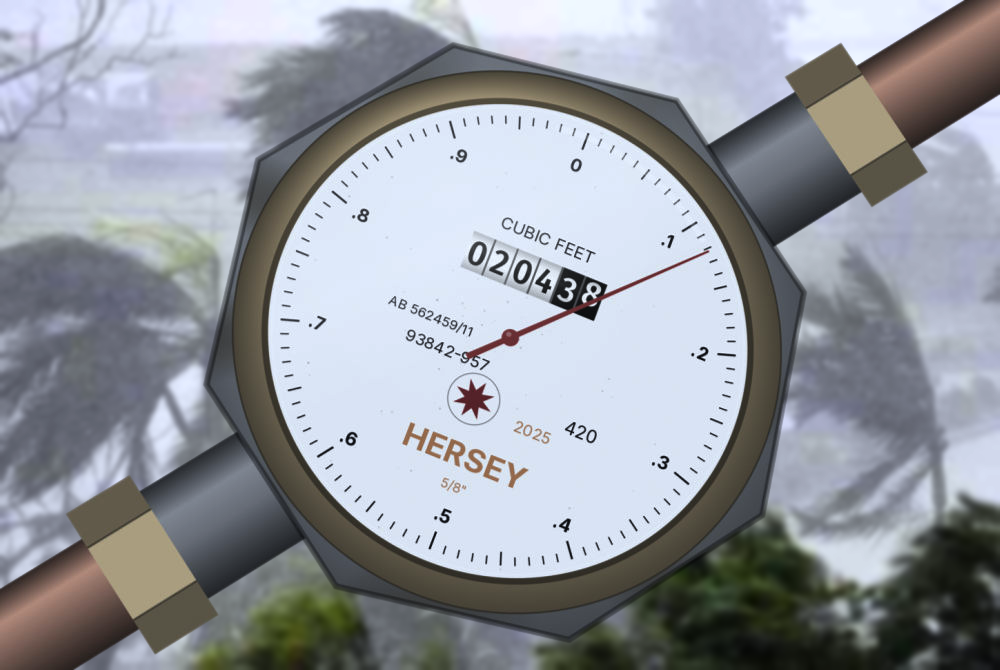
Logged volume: 20438.12
